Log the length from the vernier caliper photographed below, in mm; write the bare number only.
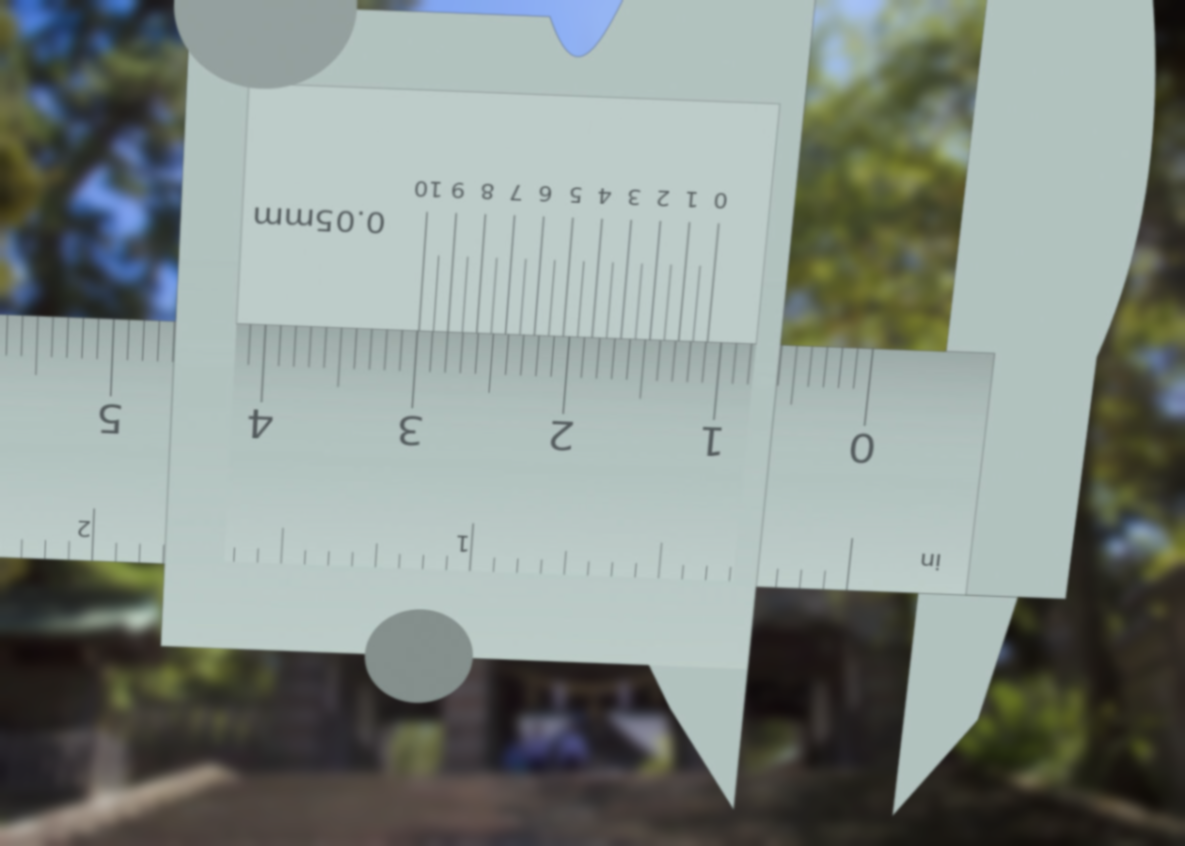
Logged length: 10.9
